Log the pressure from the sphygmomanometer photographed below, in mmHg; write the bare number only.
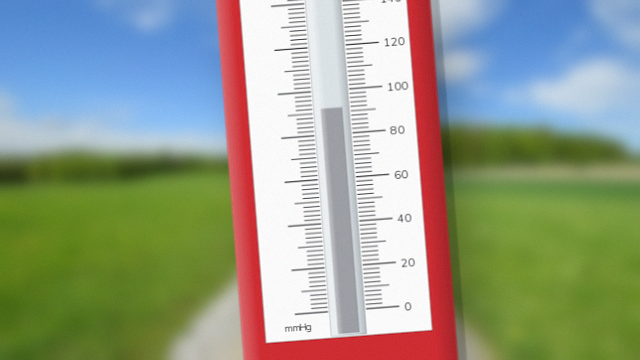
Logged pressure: 92
